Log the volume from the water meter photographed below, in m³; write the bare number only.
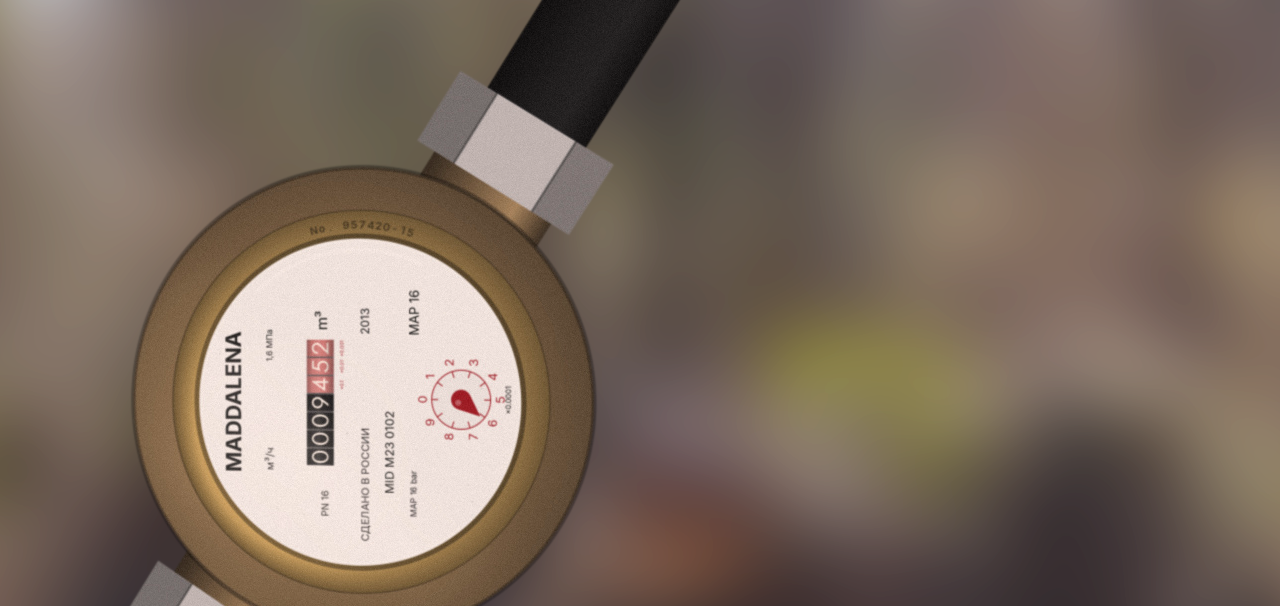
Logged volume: 9.4526
